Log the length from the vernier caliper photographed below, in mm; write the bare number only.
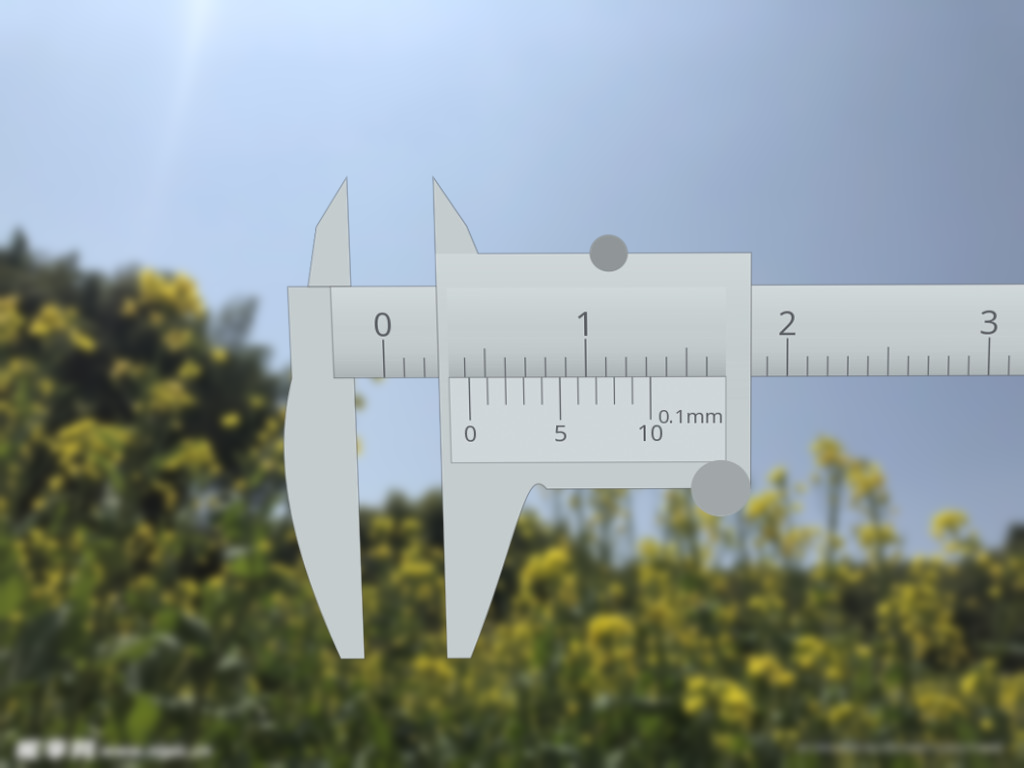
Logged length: 4.2
